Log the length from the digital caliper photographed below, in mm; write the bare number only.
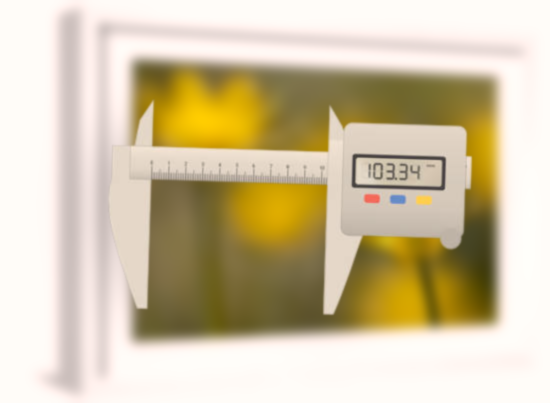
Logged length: 103.34
